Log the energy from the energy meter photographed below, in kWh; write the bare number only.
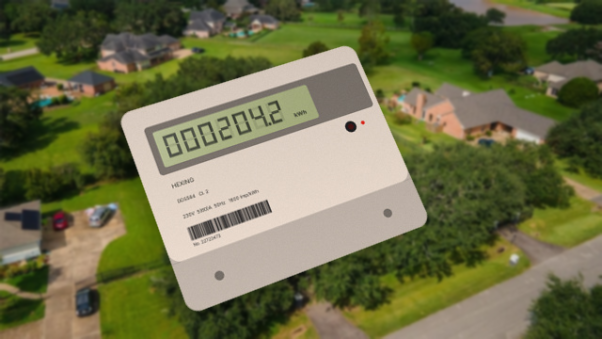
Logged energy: 204.2
